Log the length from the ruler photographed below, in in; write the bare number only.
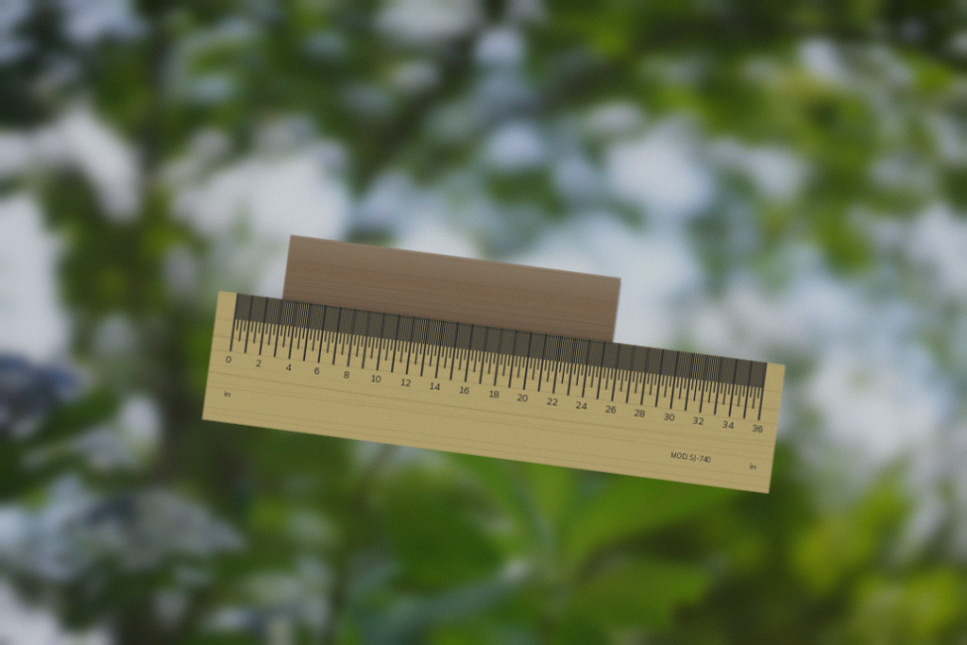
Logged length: 22.5
